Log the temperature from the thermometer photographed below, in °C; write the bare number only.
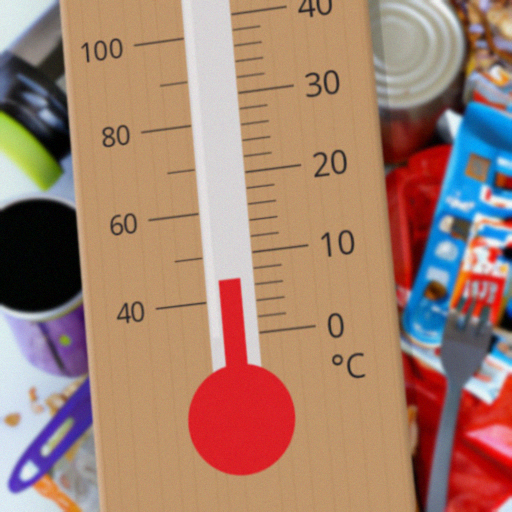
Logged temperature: 7
